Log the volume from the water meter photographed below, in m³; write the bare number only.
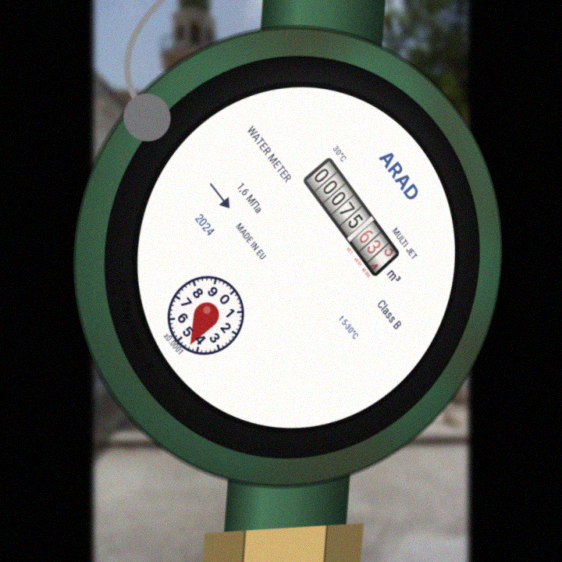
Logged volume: 75.6334
